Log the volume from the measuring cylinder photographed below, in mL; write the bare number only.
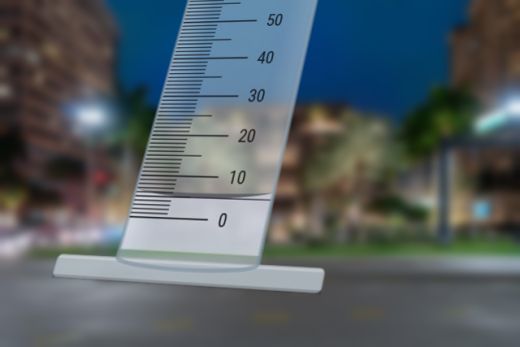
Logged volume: 5
